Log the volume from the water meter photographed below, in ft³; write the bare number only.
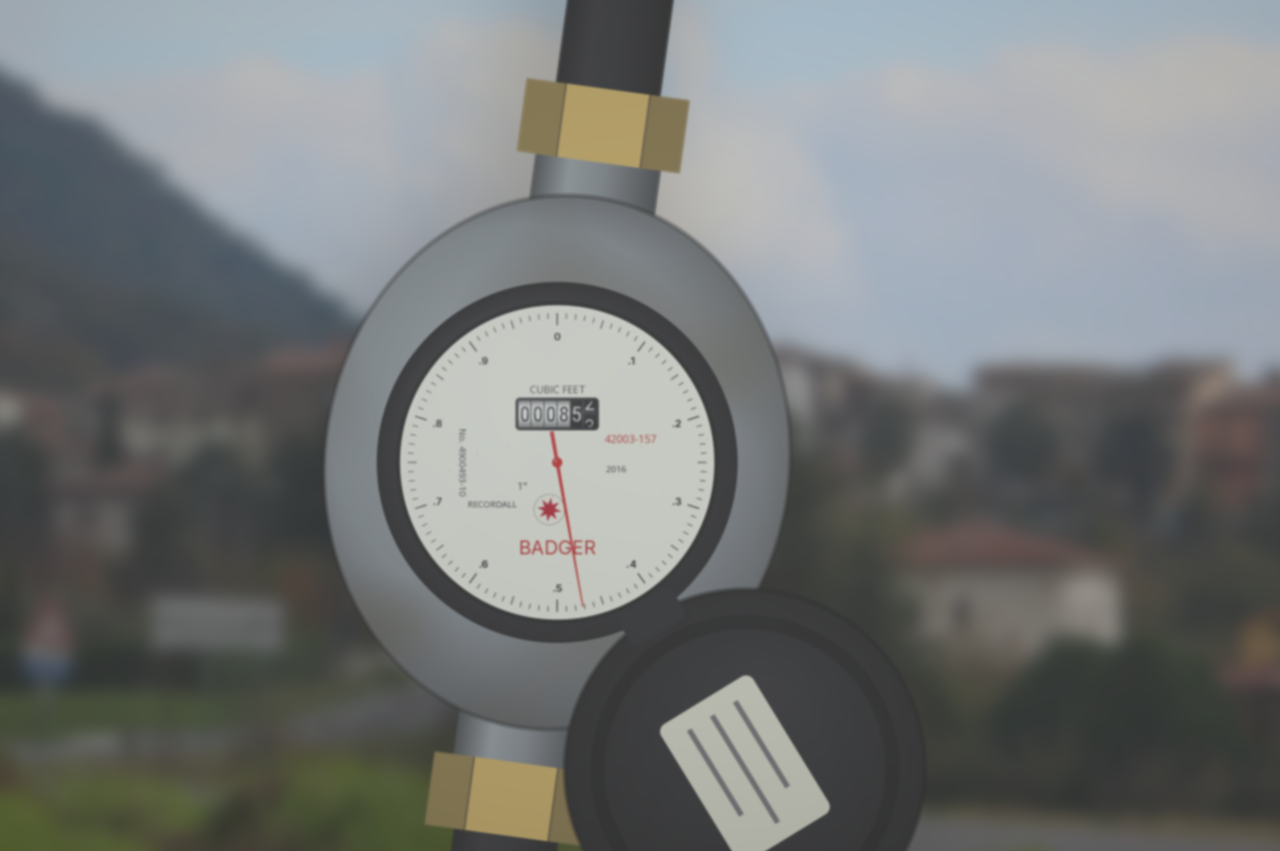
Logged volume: 852.47
